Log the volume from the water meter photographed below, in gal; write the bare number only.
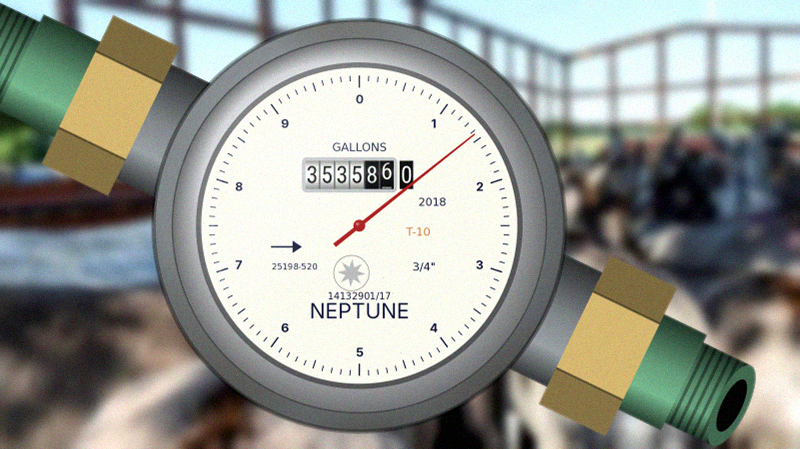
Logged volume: 3535861.4
